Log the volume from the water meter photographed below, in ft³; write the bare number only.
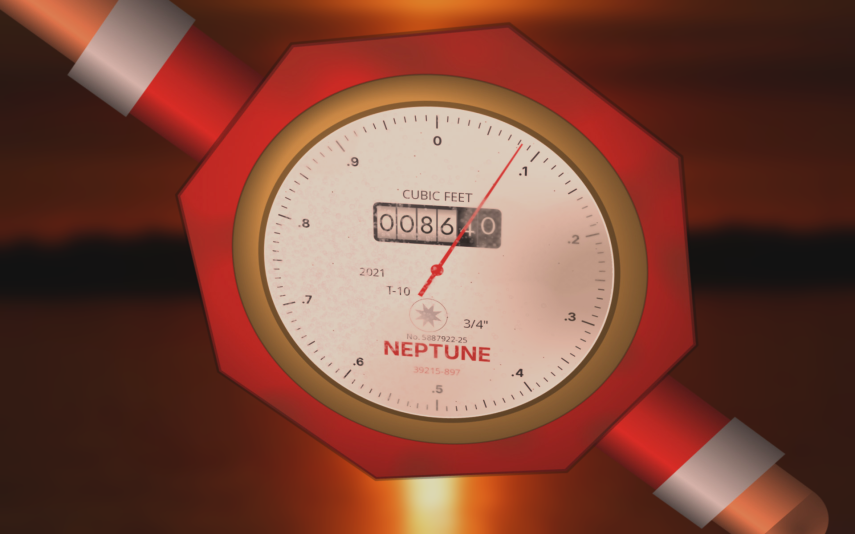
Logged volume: 8640.08
